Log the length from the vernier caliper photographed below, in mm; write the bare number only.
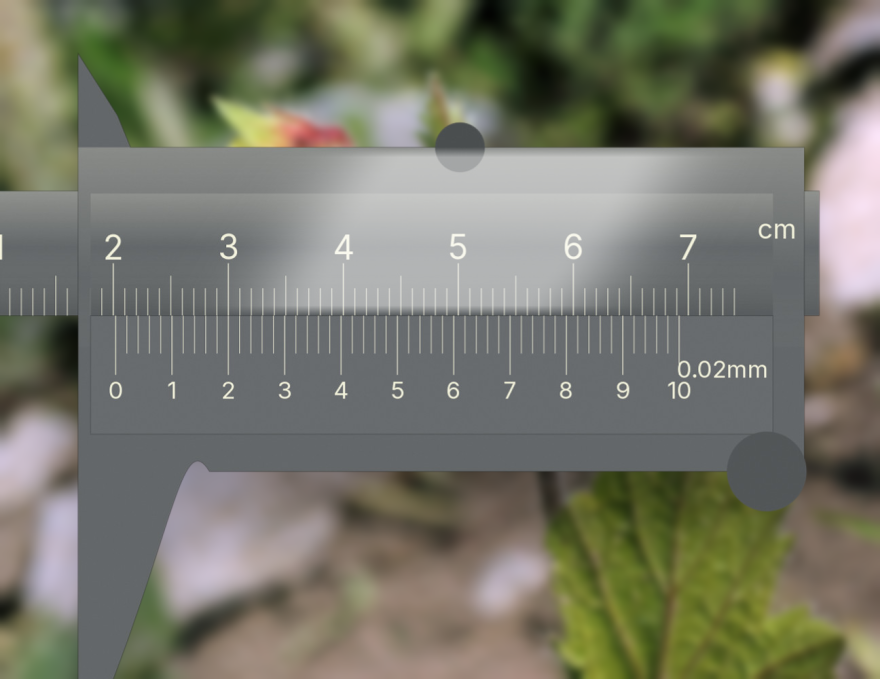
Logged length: 20.2
